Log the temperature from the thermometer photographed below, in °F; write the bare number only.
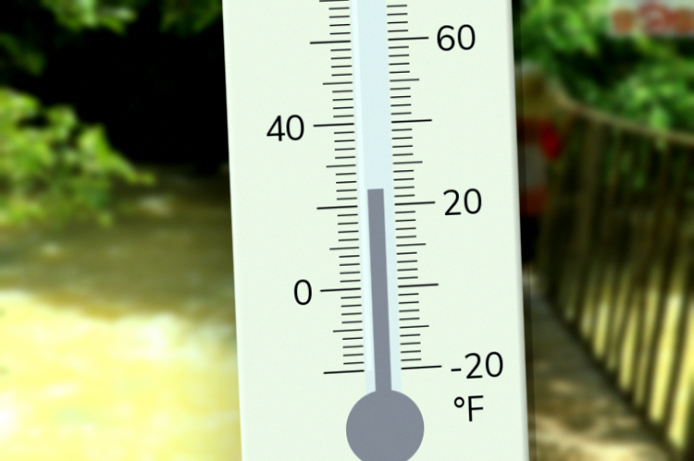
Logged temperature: 24
